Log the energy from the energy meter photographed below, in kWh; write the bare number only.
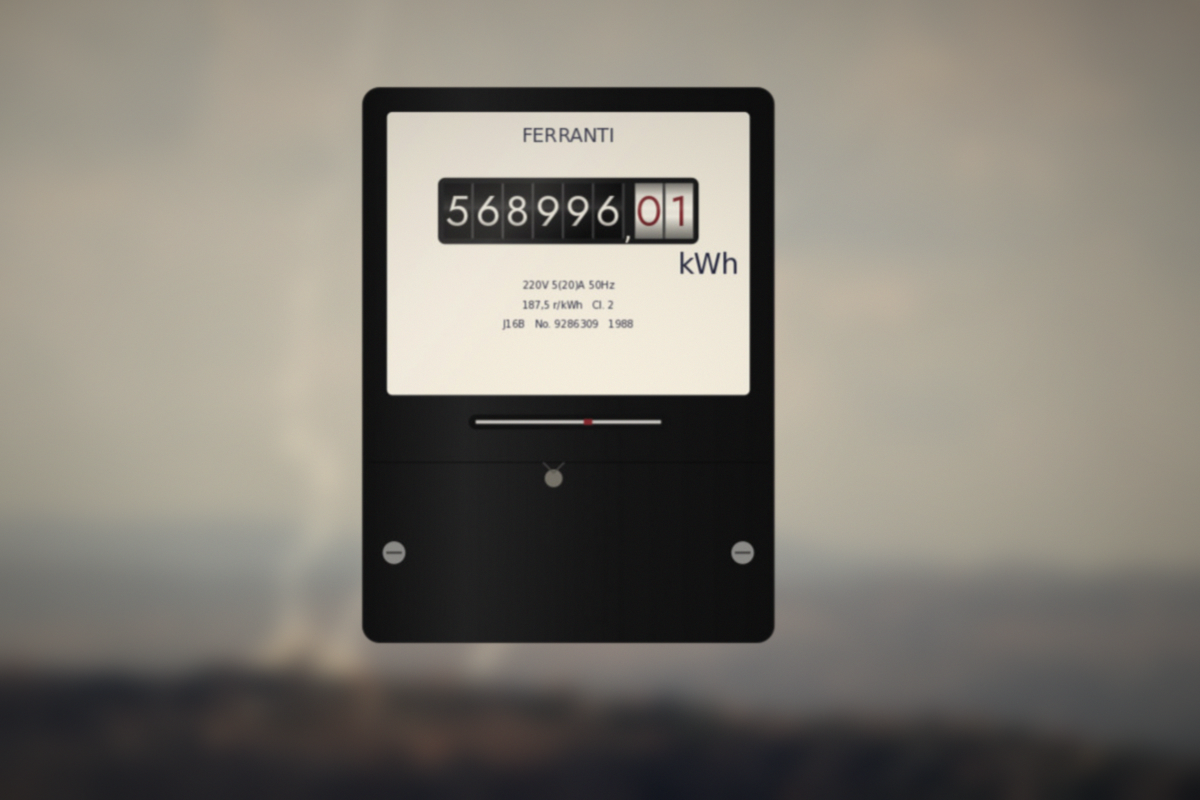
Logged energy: 568996.01
